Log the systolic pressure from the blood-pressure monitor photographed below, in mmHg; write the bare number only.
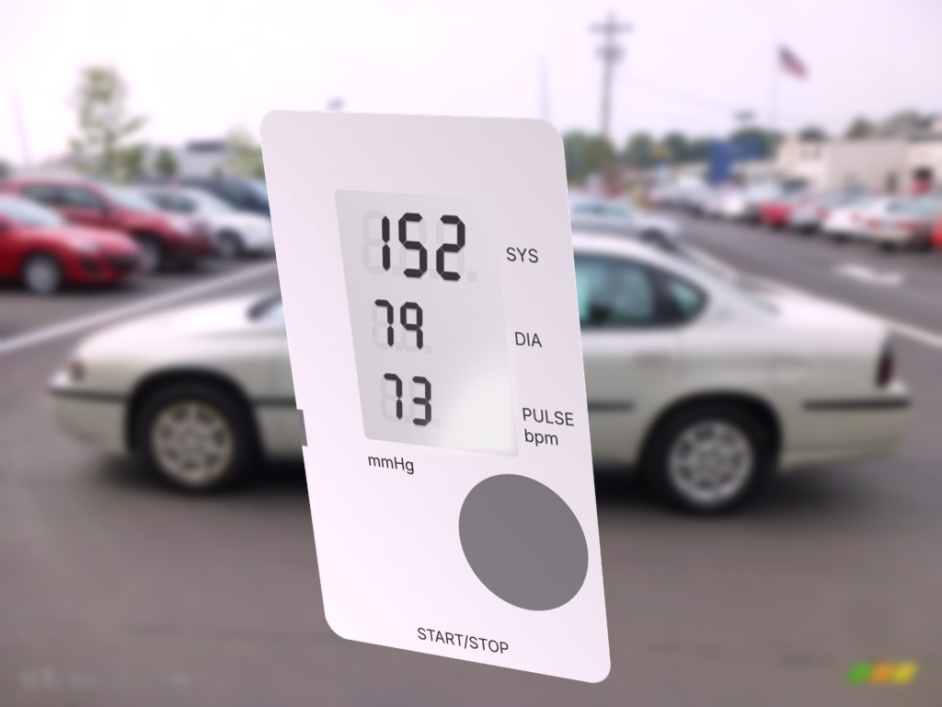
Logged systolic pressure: 152
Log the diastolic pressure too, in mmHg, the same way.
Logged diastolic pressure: 79
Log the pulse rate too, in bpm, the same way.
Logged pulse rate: 73
